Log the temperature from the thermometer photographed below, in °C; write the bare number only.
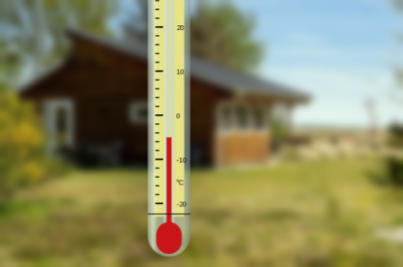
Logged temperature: -5
